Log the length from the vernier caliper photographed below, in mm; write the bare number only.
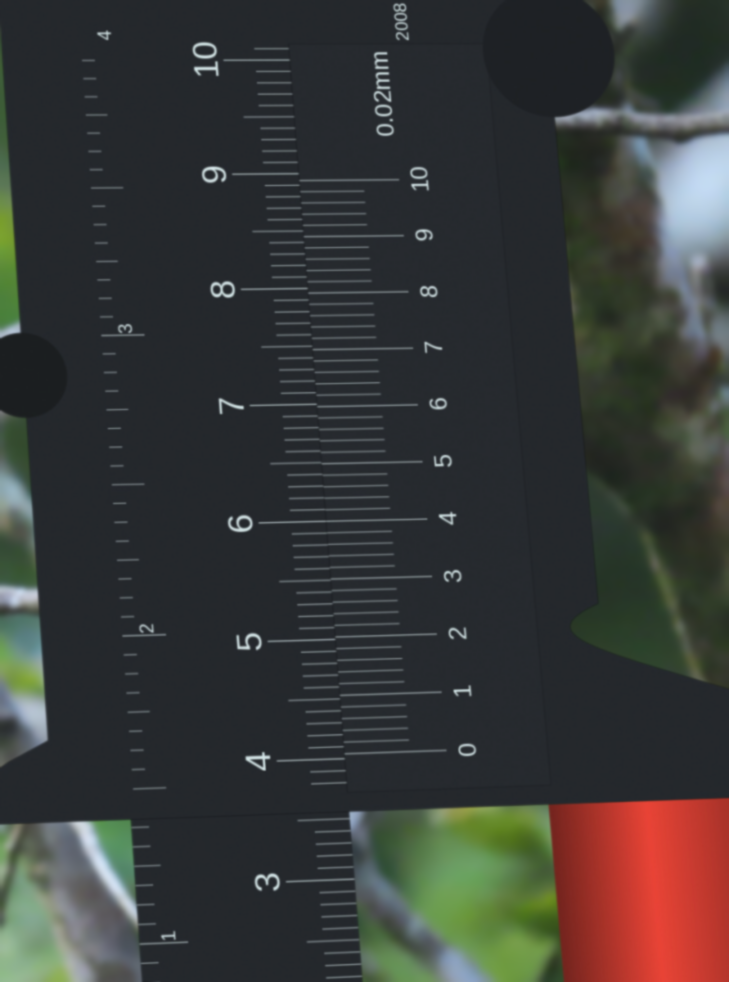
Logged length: 40.4
